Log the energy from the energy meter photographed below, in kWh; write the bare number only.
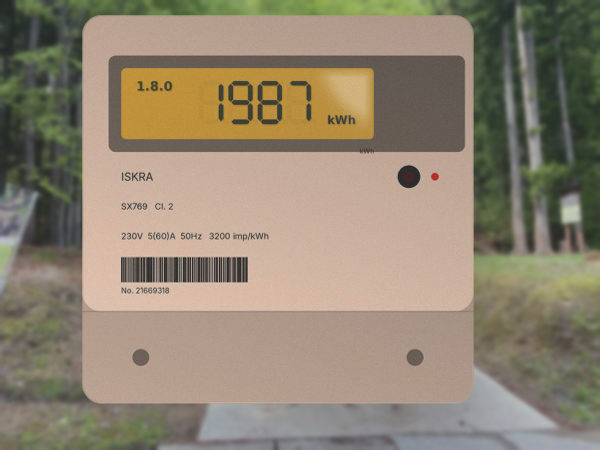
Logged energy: 1987
